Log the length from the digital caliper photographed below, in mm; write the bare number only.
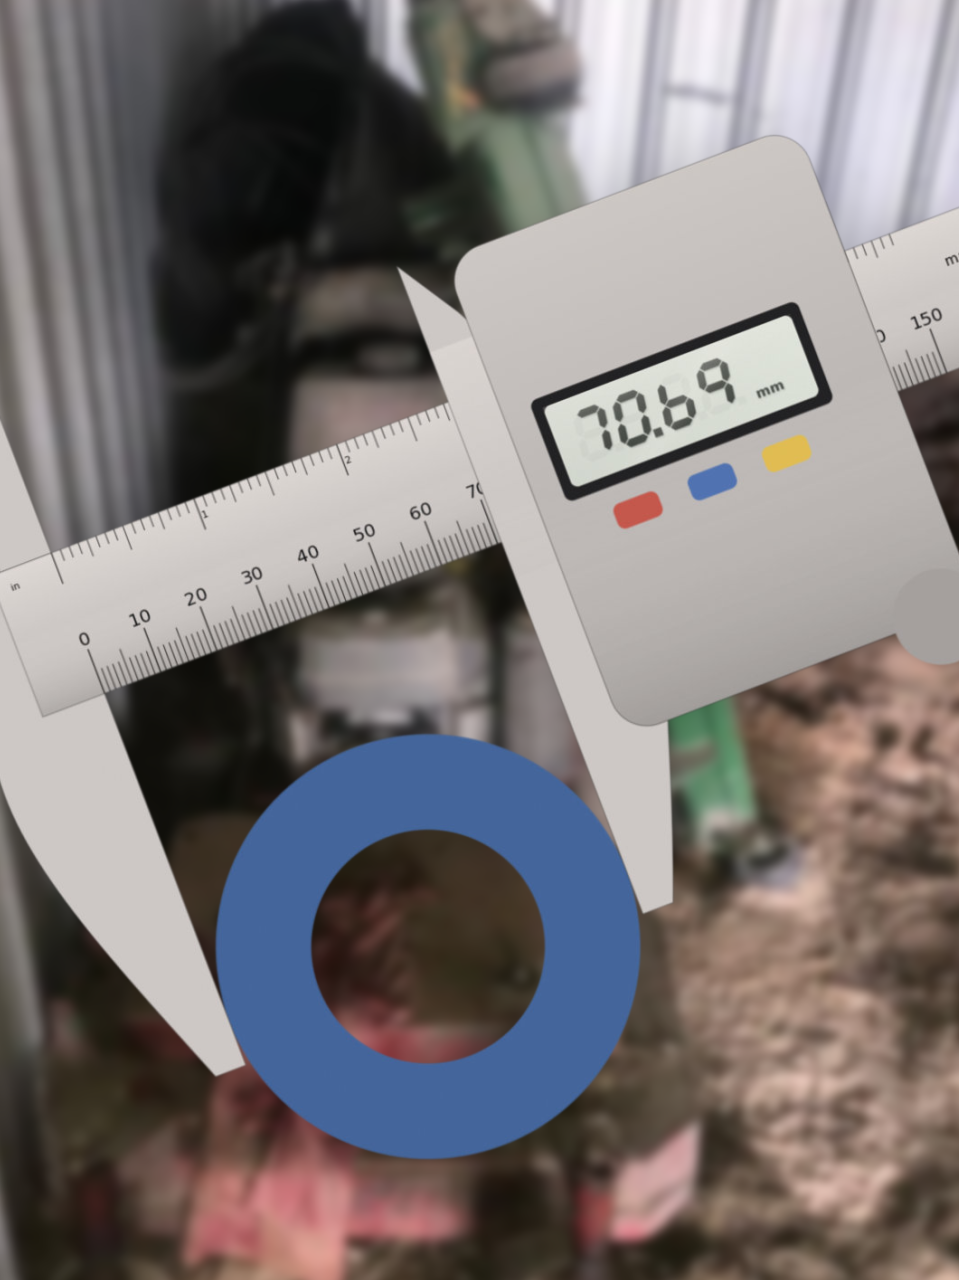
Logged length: 70.69
